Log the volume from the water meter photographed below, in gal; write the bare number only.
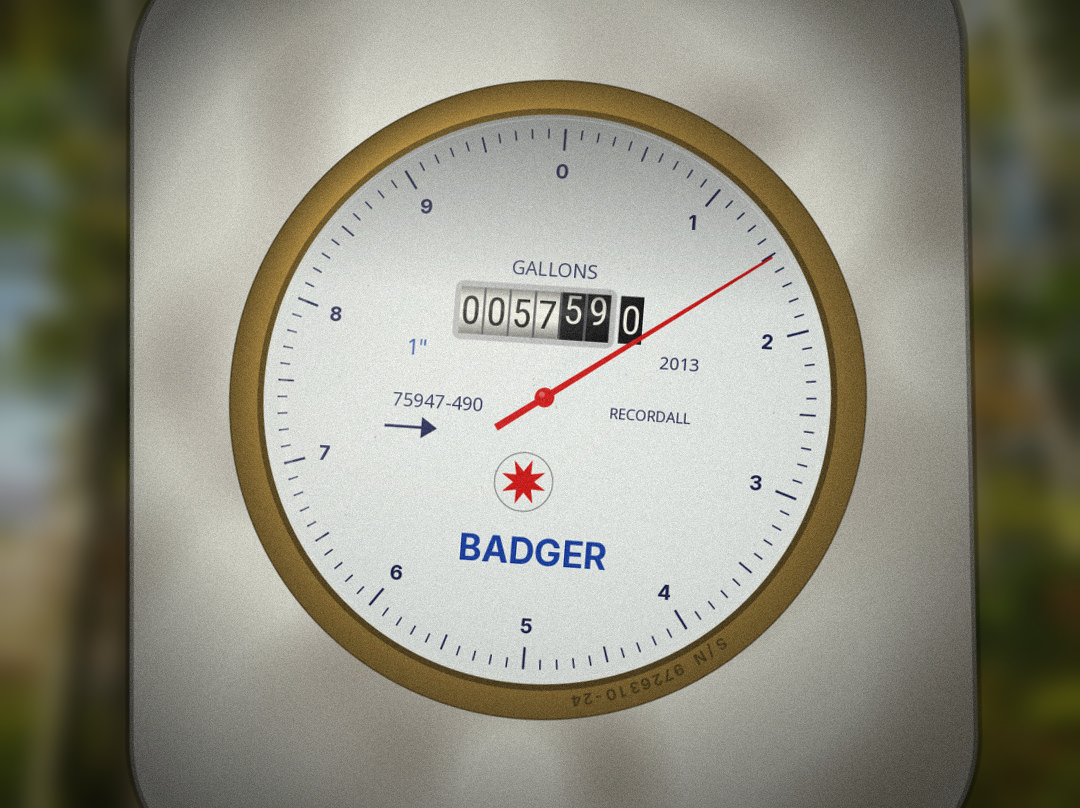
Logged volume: 57591.5
